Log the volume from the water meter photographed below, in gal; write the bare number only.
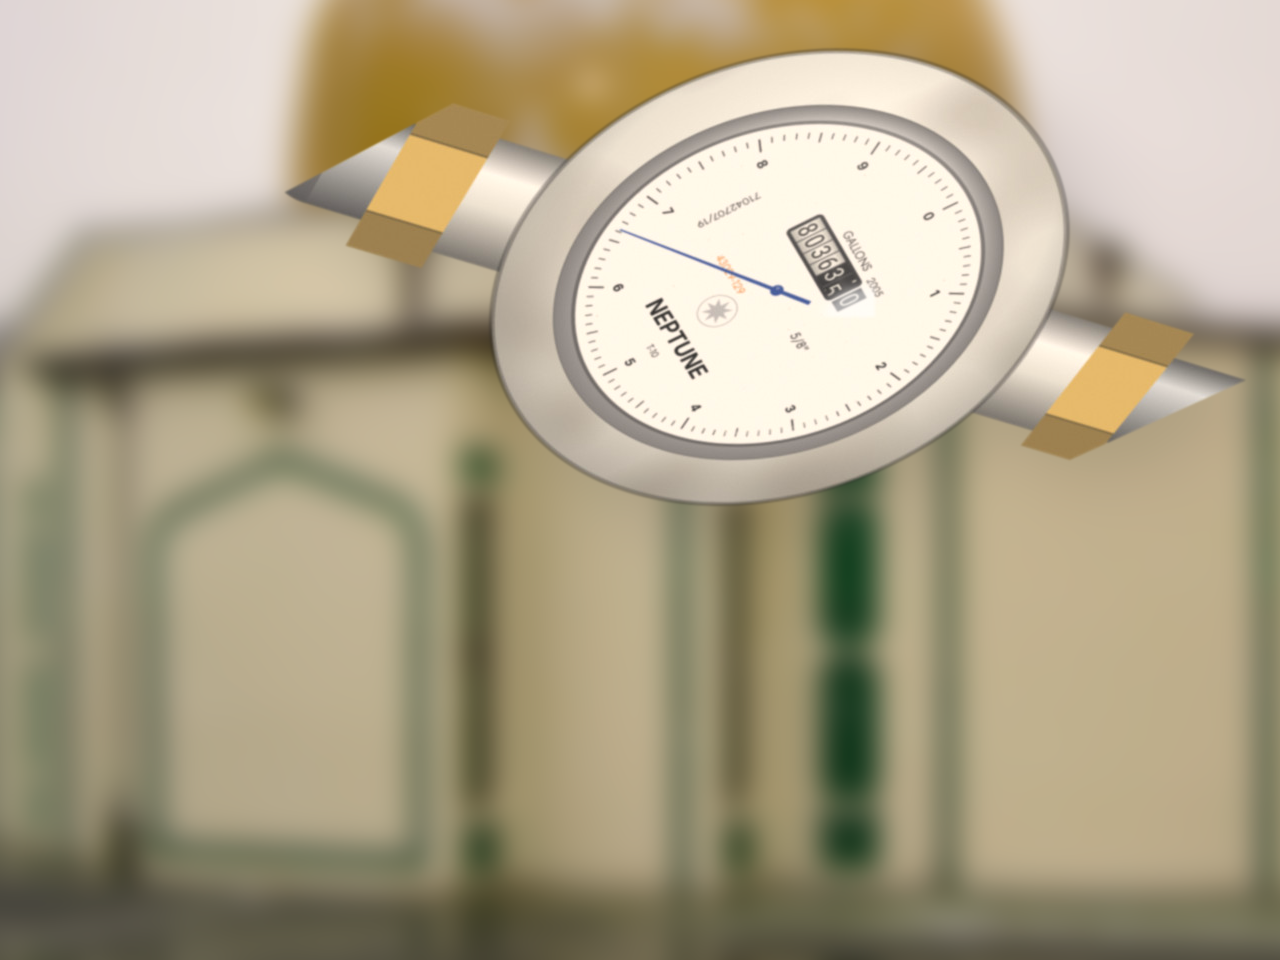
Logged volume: 8036346.6
